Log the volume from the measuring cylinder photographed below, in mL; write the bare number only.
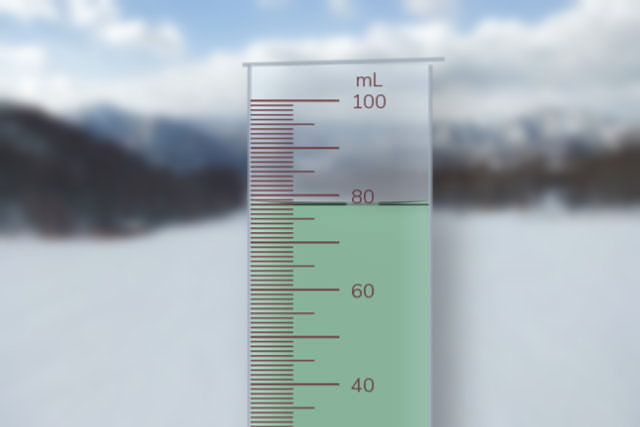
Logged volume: 78
